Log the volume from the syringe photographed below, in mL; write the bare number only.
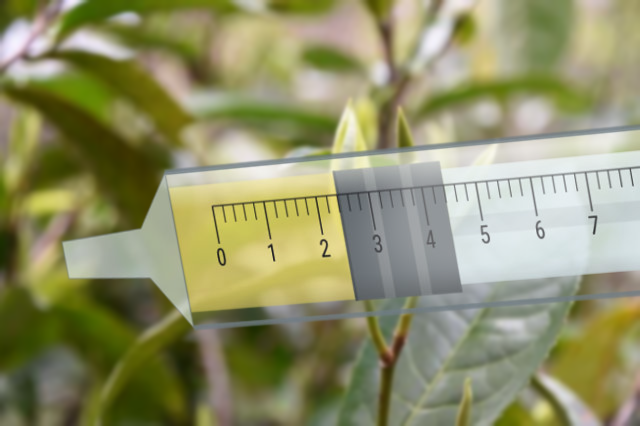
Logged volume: 2.4
